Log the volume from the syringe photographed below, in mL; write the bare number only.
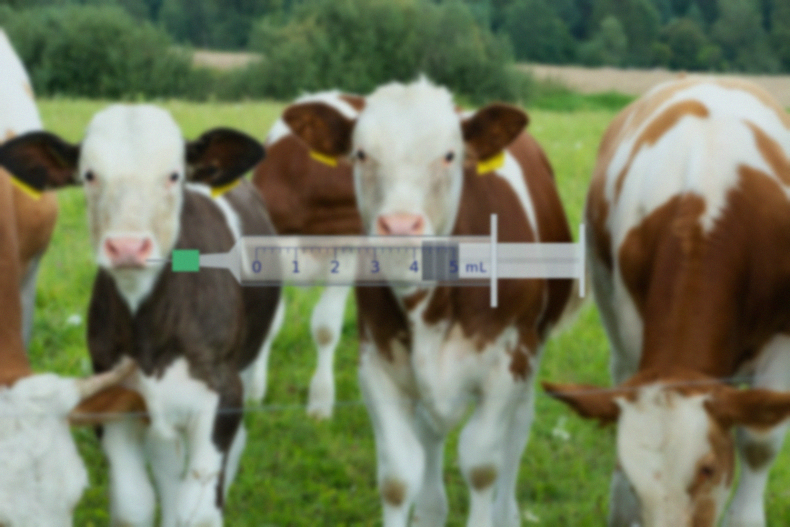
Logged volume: 4.2
